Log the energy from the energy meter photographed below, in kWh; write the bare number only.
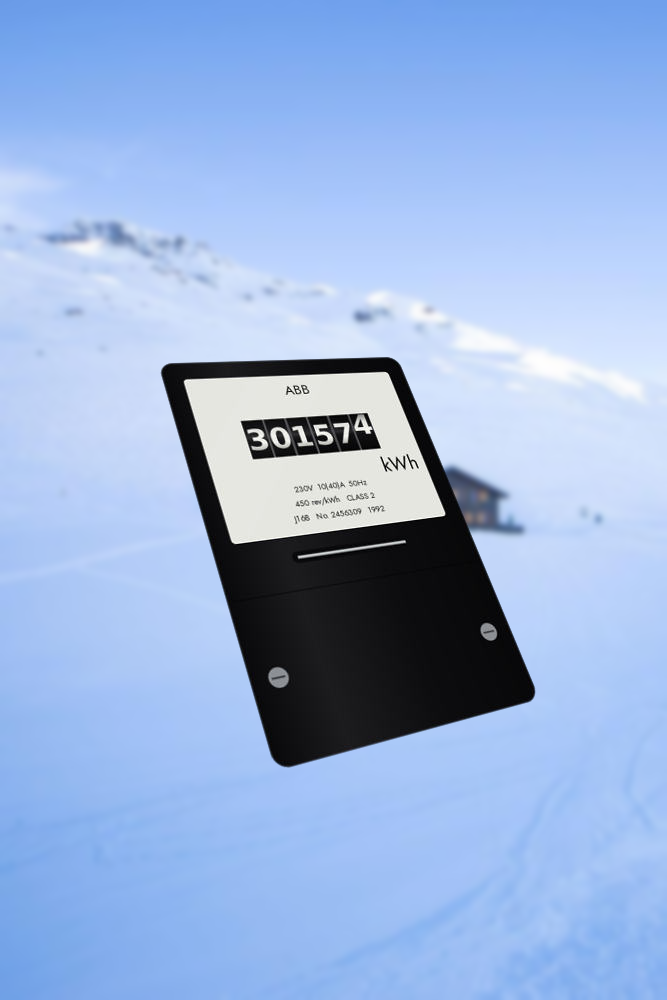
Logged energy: 301574
